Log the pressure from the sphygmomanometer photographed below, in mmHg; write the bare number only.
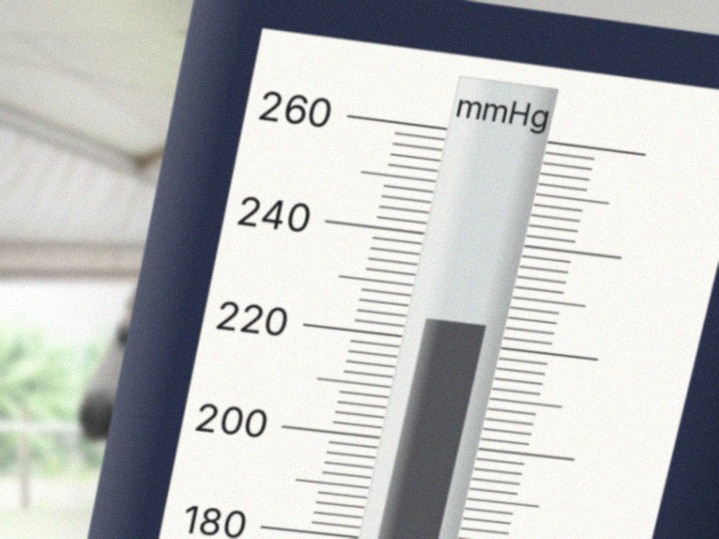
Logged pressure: 224
